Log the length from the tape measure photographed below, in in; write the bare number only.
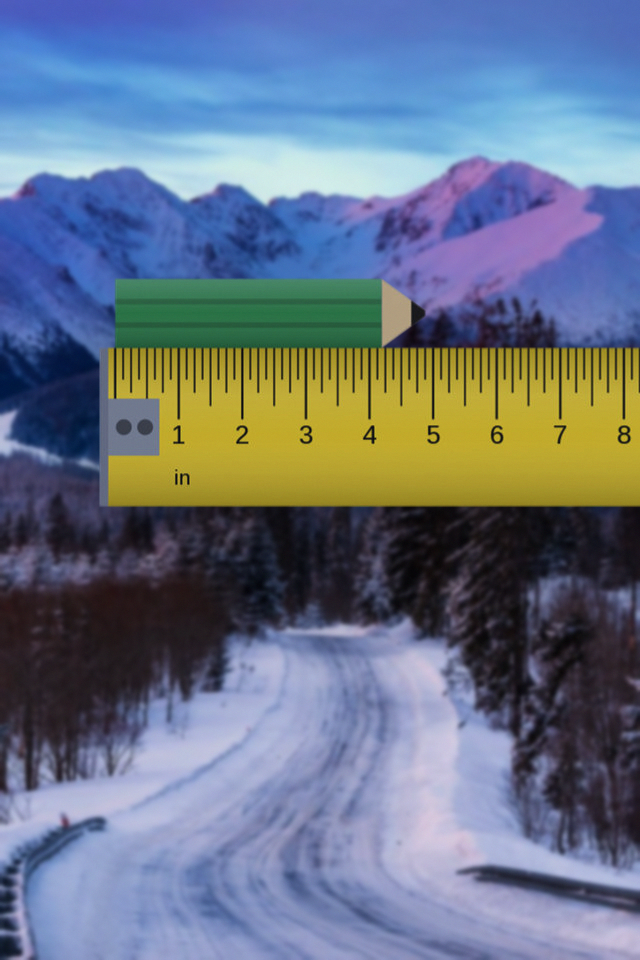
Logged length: 4.875
